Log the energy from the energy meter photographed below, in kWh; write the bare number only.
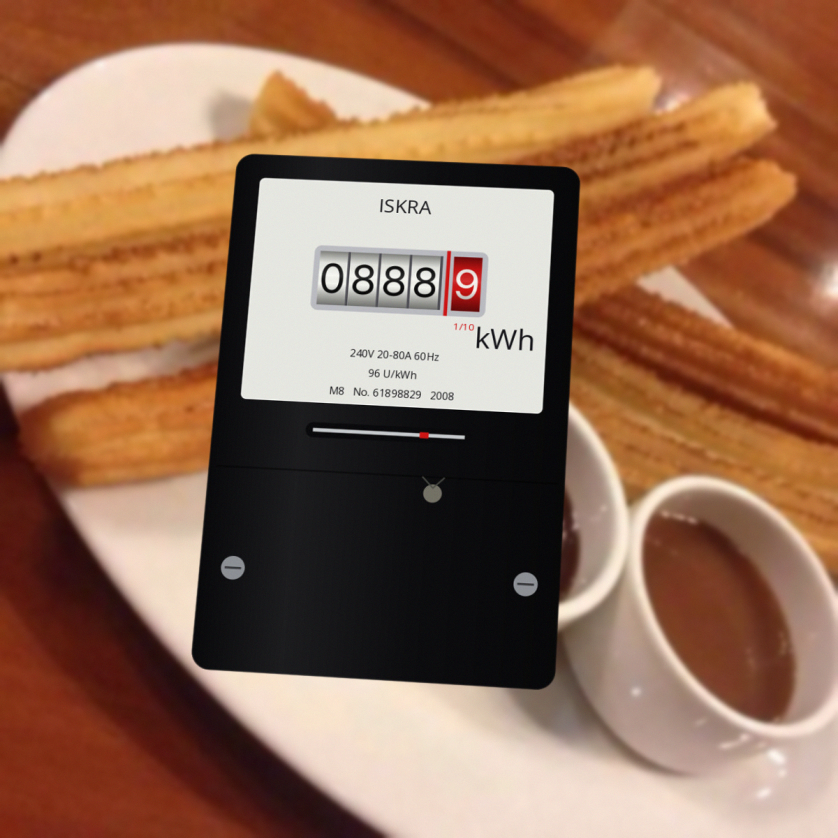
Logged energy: 888.9
